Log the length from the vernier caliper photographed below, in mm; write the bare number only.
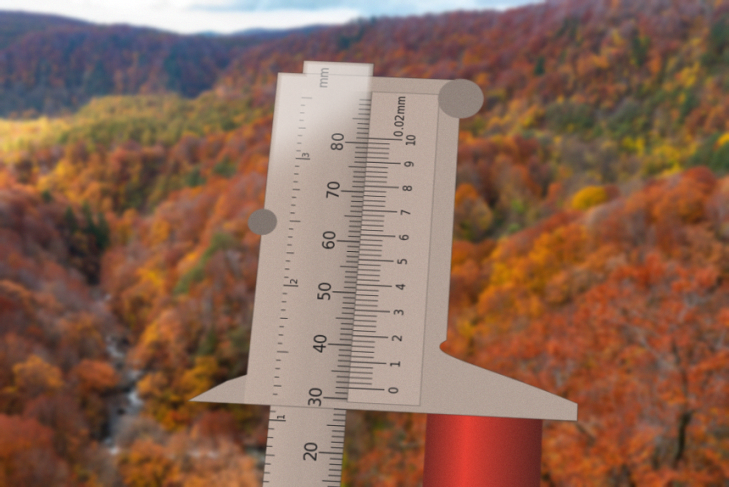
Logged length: 32.0
